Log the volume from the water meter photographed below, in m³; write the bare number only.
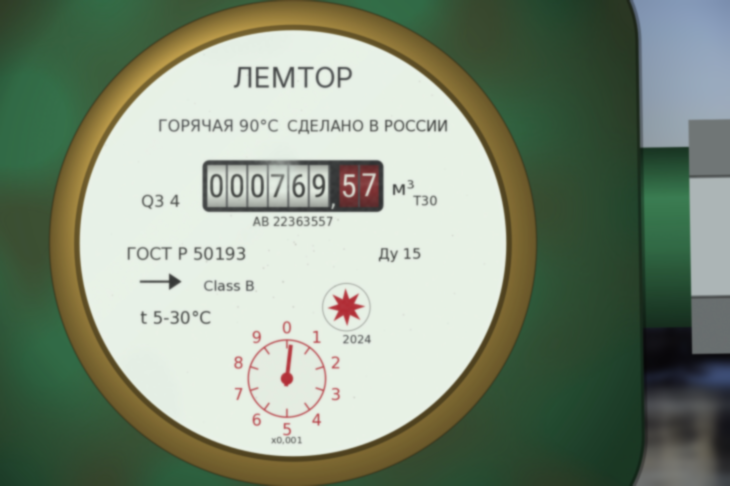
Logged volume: 769.570
